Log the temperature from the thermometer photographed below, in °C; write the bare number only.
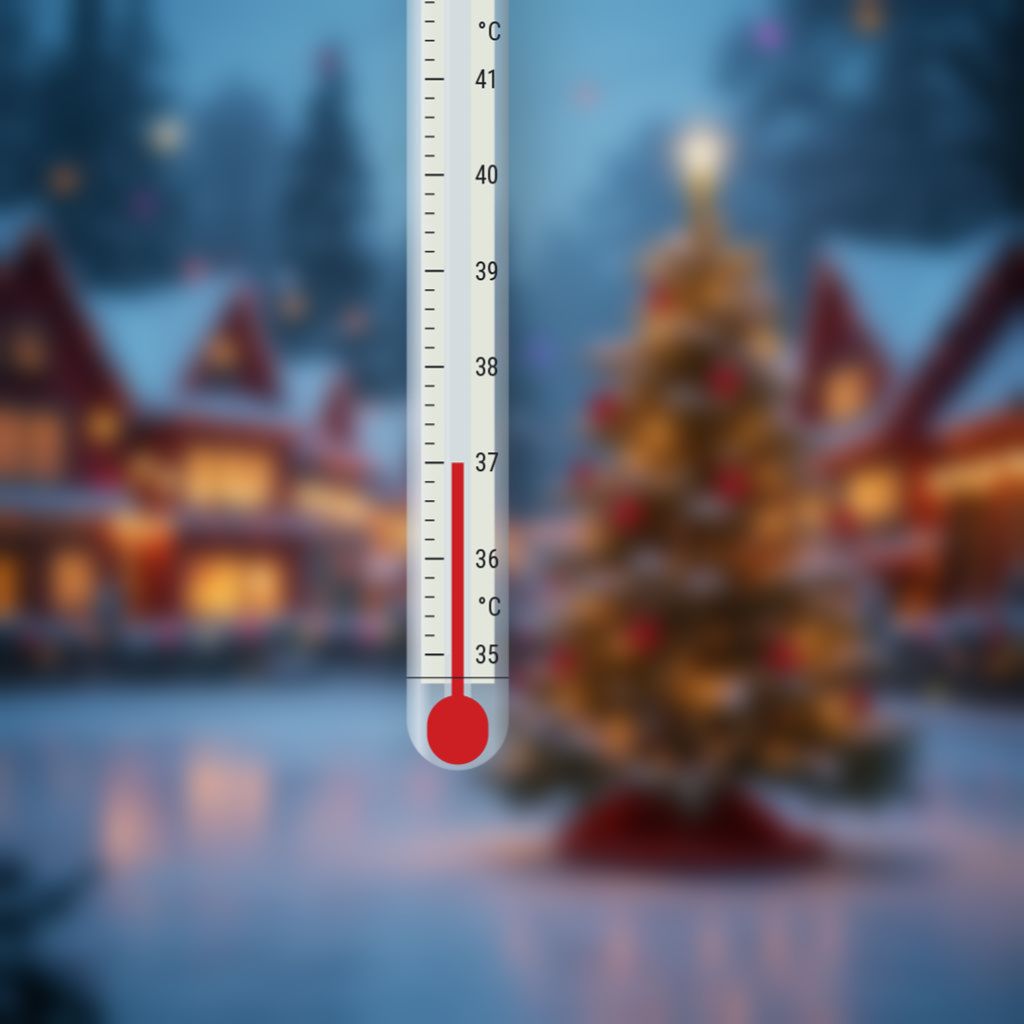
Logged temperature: 37
